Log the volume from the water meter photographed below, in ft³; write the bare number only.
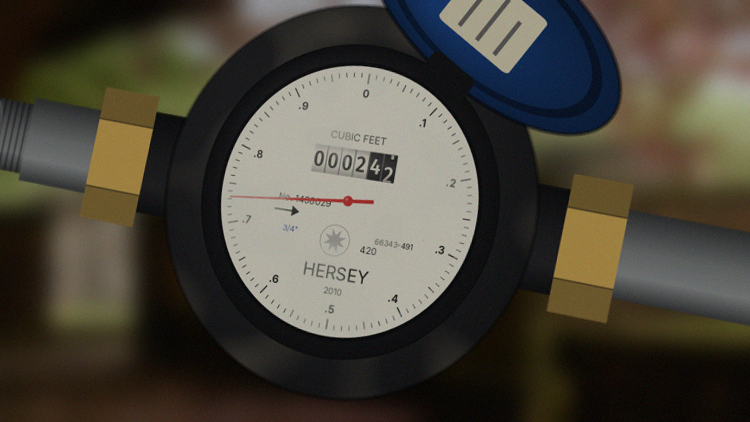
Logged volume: 241.73
